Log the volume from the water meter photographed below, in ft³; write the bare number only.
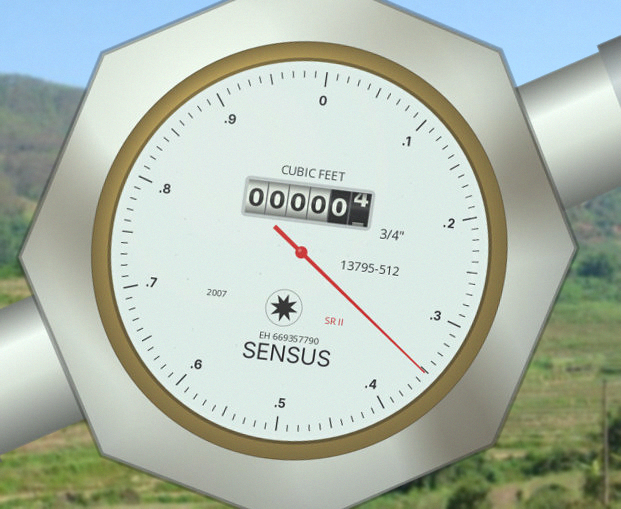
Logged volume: 4.35
